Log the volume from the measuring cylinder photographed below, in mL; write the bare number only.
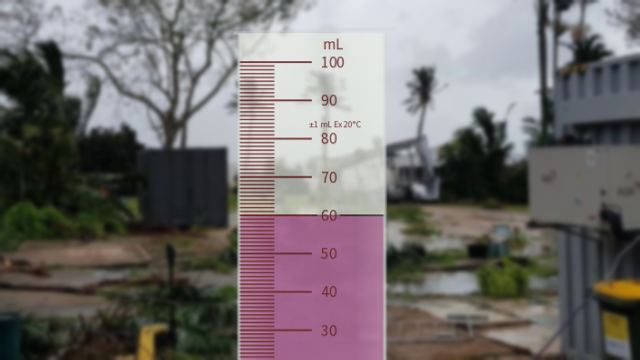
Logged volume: 60
